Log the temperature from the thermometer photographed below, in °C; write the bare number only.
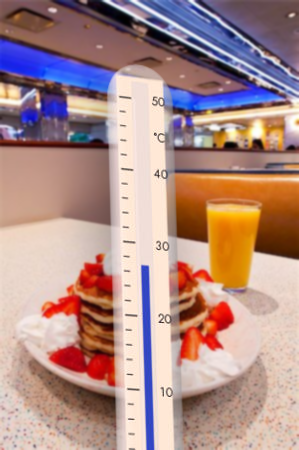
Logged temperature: 27
